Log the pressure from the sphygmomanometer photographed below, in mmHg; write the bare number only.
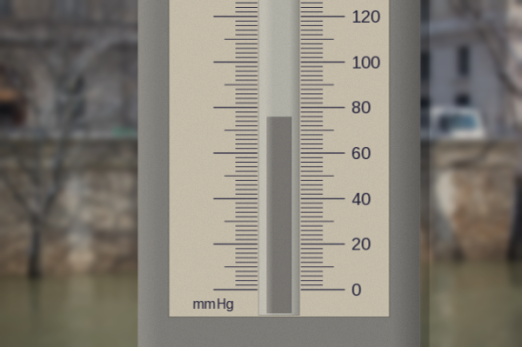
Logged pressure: 76
